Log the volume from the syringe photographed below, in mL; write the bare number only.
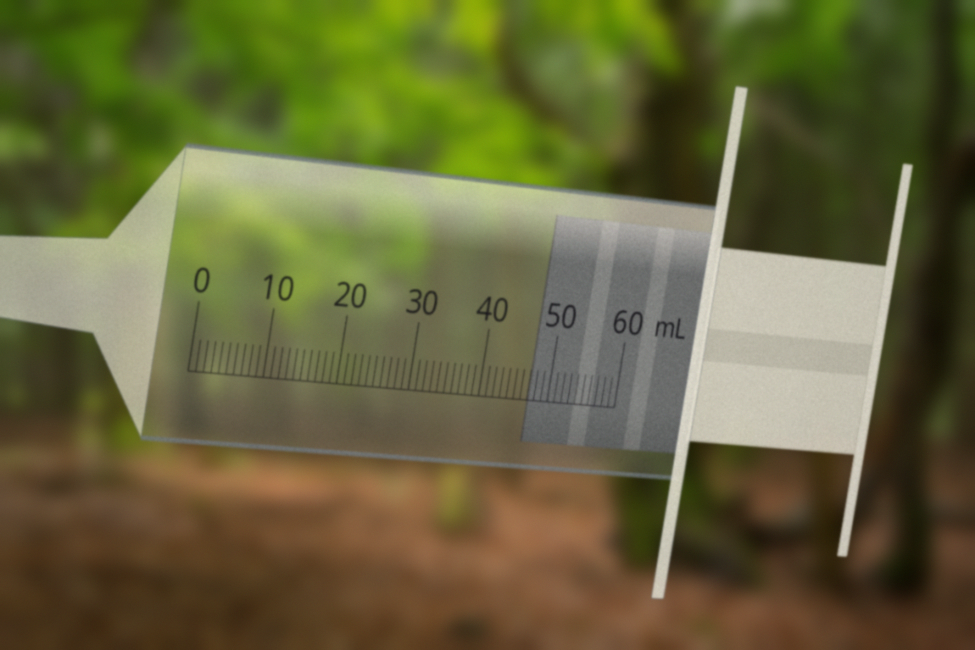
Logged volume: 47
